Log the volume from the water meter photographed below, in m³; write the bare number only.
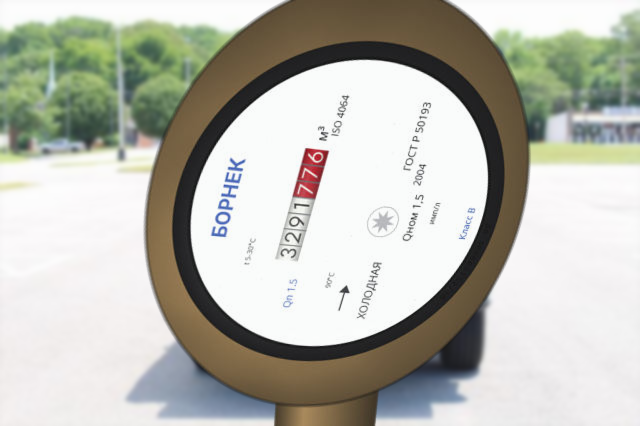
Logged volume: 3291.776
